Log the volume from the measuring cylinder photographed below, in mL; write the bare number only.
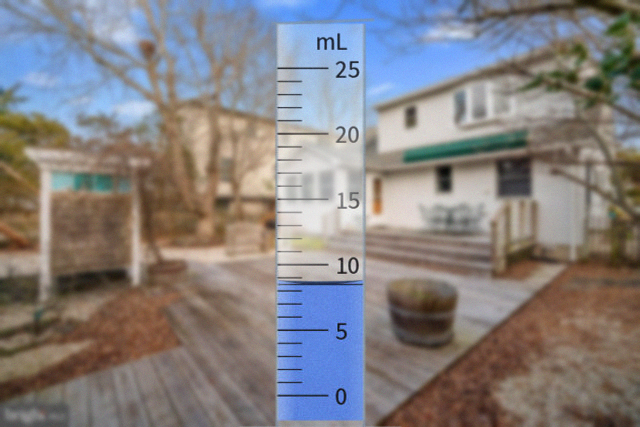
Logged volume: 8.5
